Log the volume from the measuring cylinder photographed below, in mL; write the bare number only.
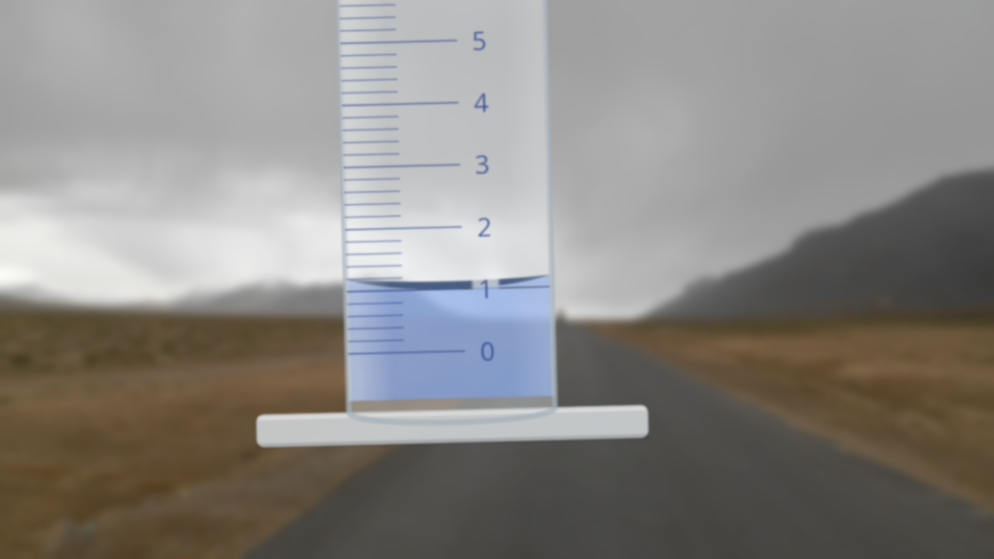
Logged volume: 1
